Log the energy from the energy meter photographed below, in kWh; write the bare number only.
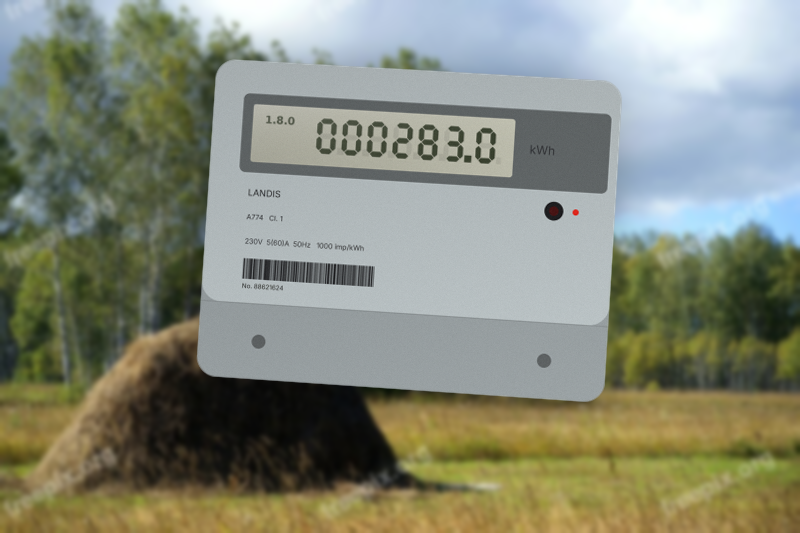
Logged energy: 283.0
